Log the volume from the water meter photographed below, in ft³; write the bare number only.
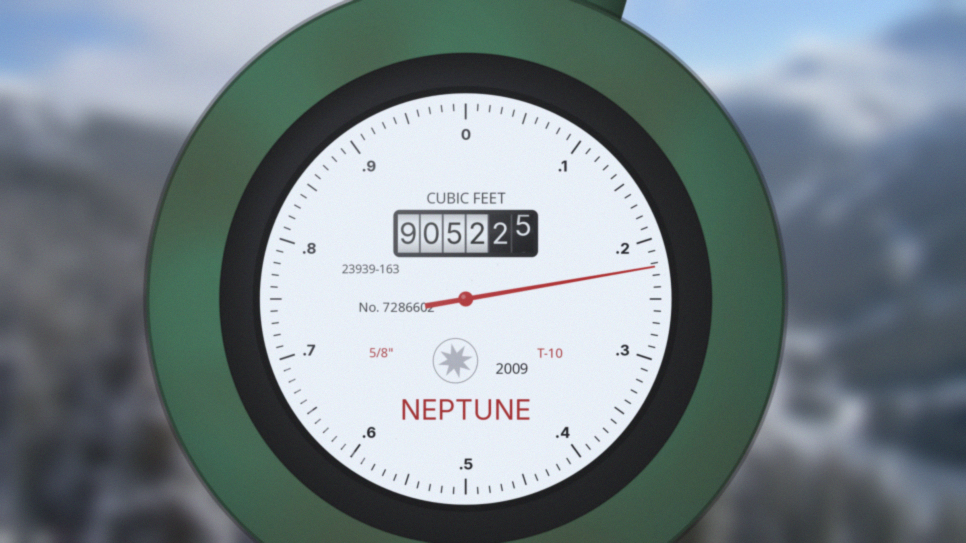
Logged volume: 905225.22
